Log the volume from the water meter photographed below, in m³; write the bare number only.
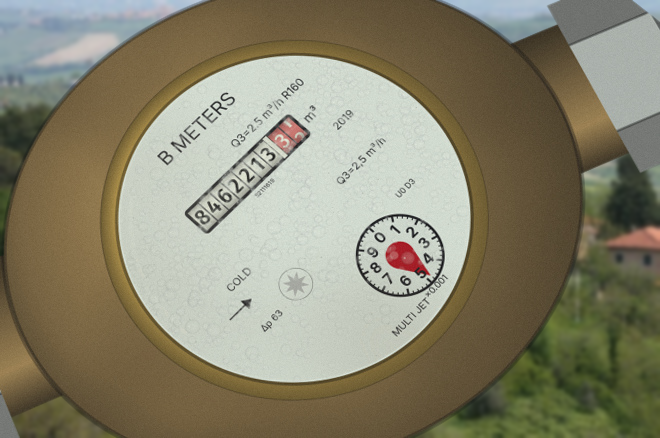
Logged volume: 8462213.314
